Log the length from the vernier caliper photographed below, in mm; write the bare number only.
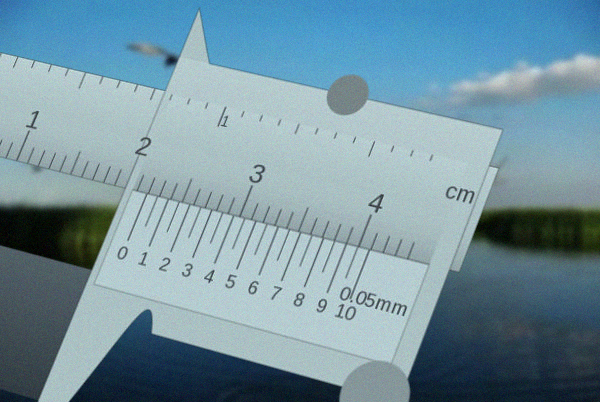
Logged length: 21.9
